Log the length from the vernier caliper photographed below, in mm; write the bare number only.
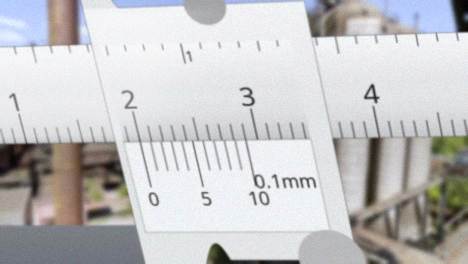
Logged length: 20.0
